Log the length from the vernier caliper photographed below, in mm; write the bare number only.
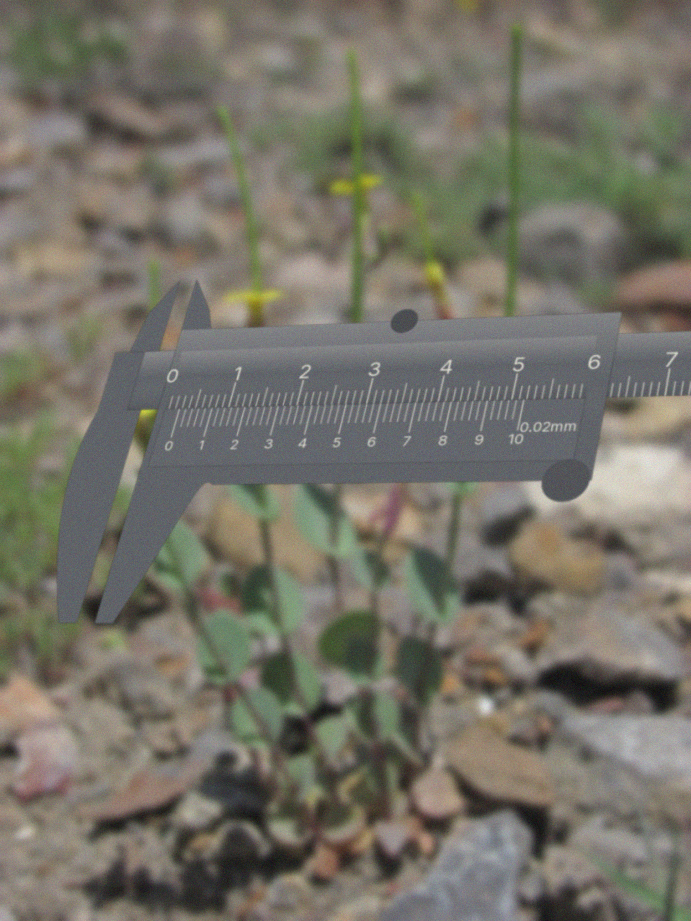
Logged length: 2.6
